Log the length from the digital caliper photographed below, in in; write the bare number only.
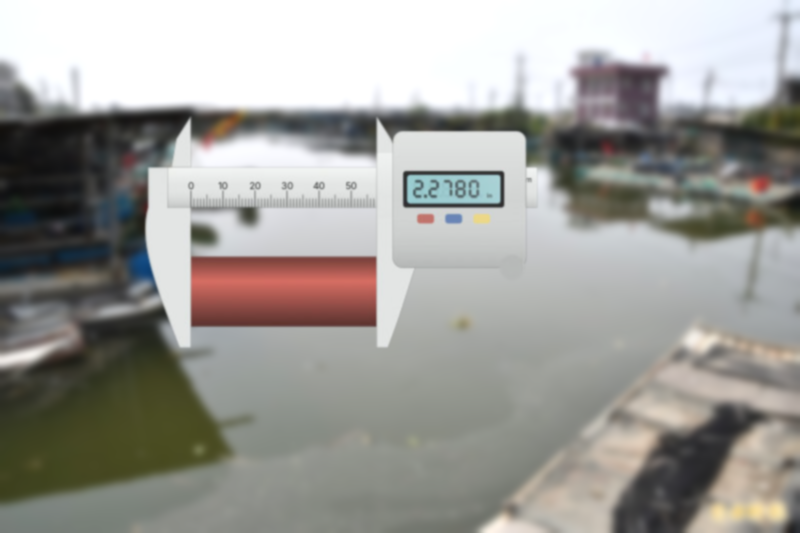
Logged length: 2.2780
